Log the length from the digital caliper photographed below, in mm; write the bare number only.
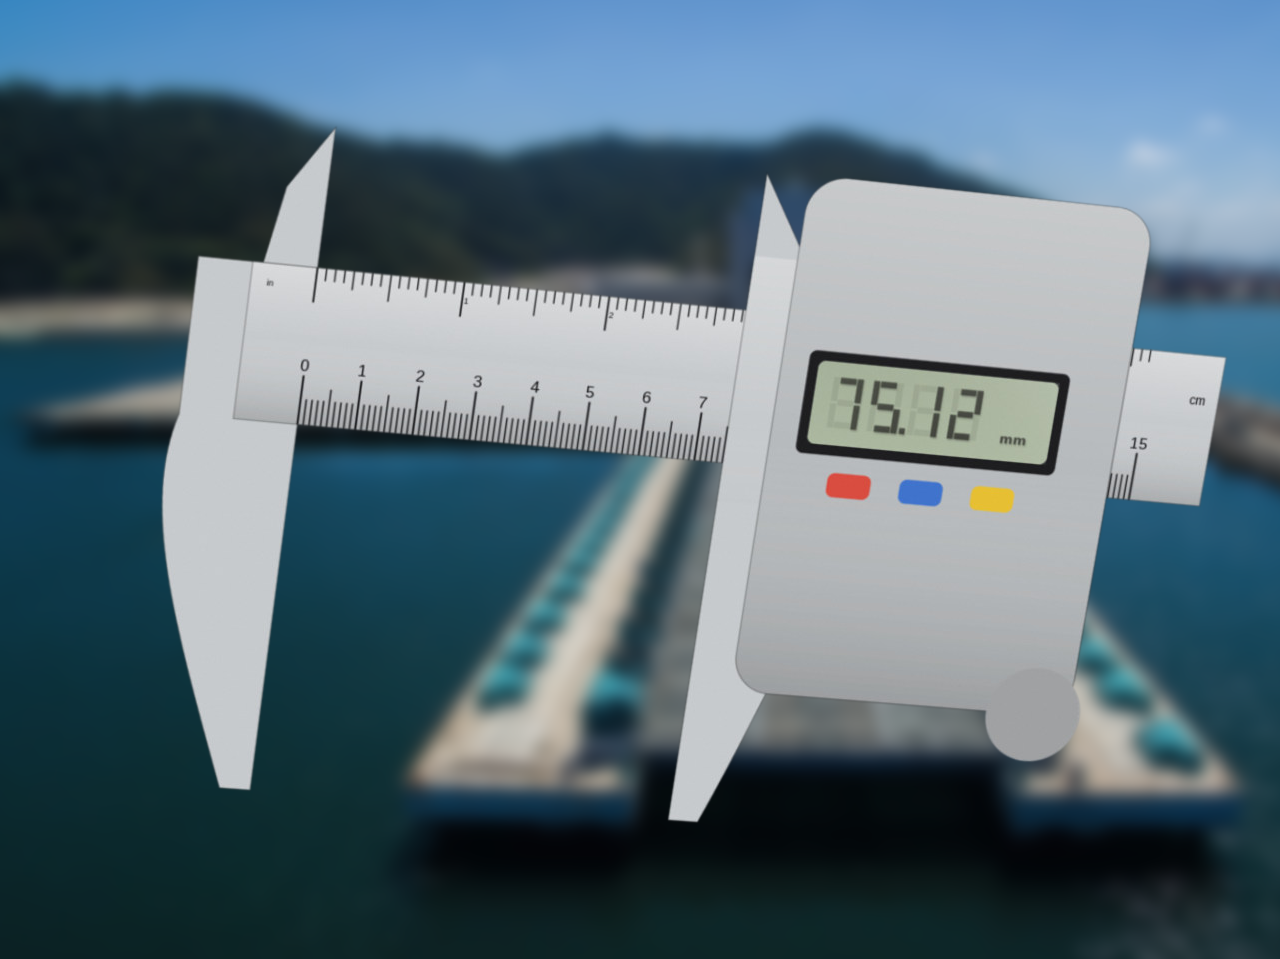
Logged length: 75.12
